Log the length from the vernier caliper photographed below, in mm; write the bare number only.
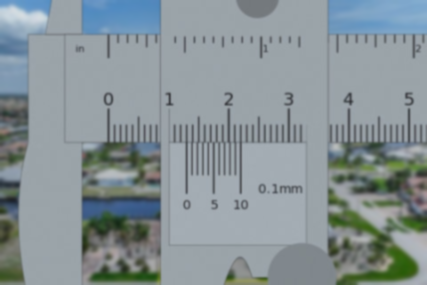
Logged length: 13.0
